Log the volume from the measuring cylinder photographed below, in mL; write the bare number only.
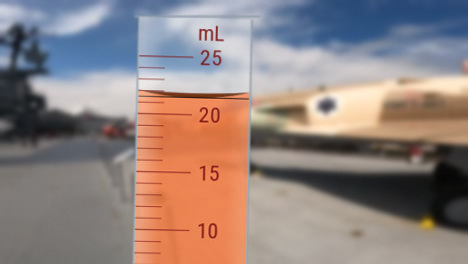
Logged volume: 21.5
